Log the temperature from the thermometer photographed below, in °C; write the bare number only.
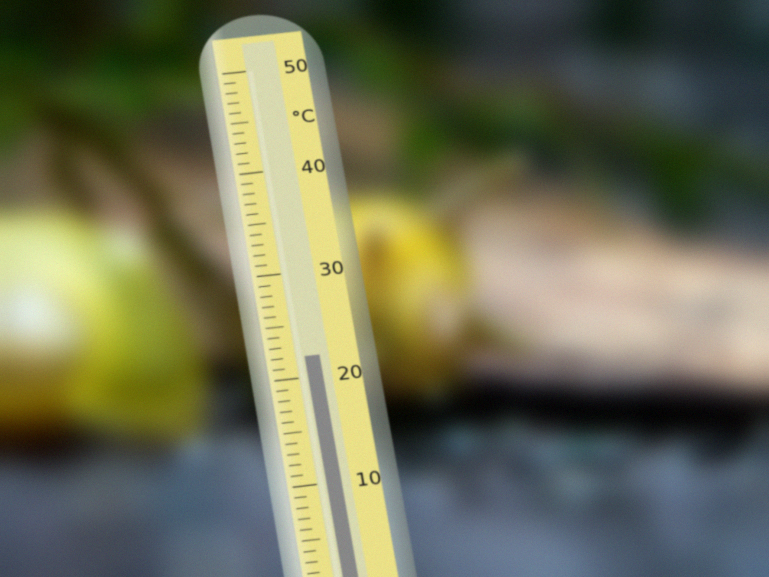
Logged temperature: 22
